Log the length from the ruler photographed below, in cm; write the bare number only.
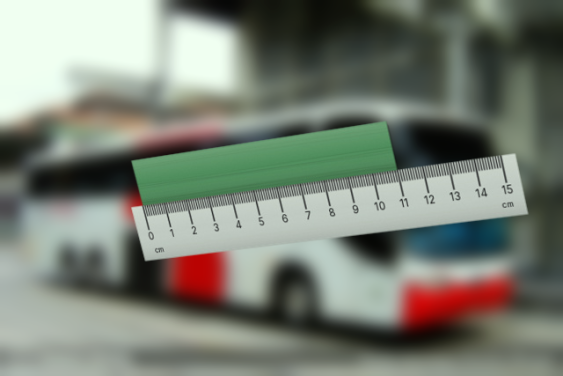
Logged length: 11
